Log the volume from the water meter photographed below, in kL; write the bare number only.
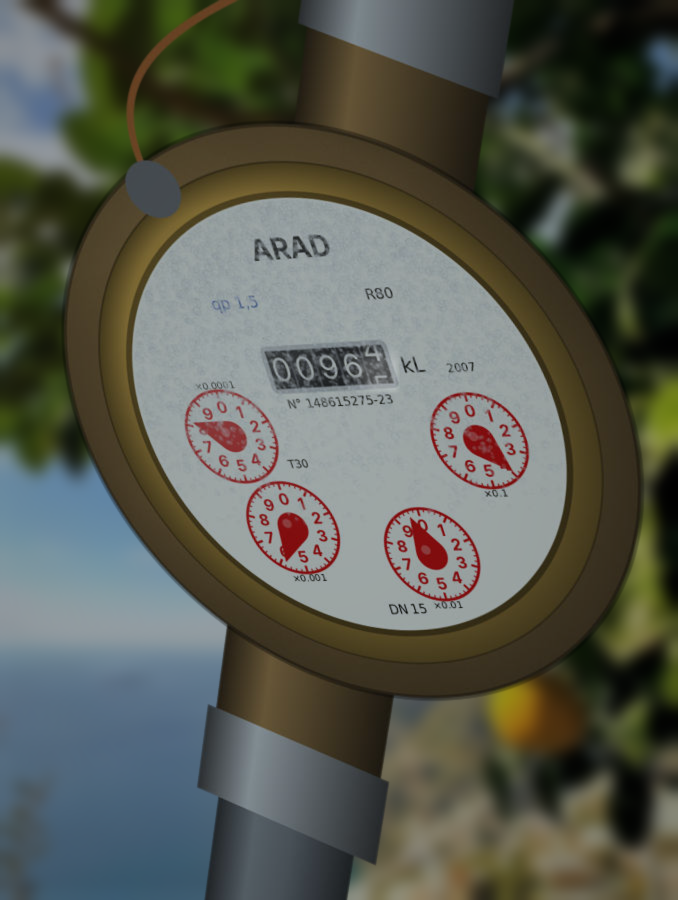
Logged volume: 964.3958
